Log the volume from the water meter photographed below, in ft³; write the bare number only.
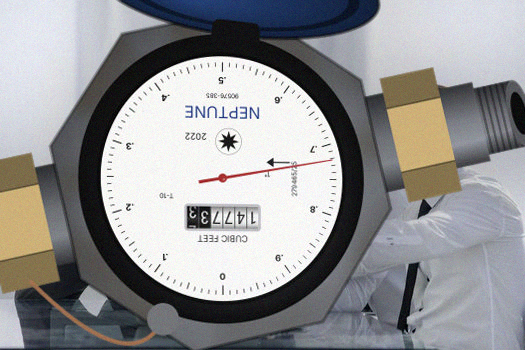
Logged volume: 147732.72
